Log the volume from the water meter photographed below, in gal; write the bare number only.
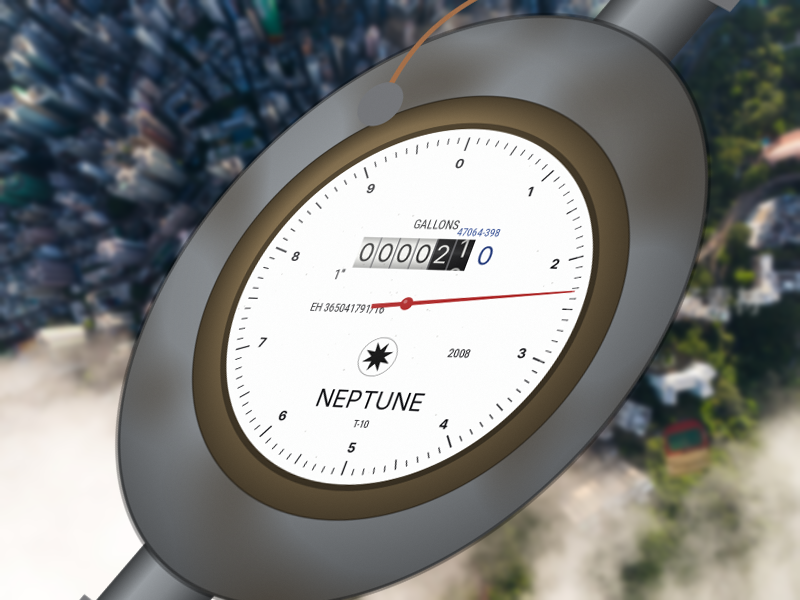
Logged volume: 212.3
